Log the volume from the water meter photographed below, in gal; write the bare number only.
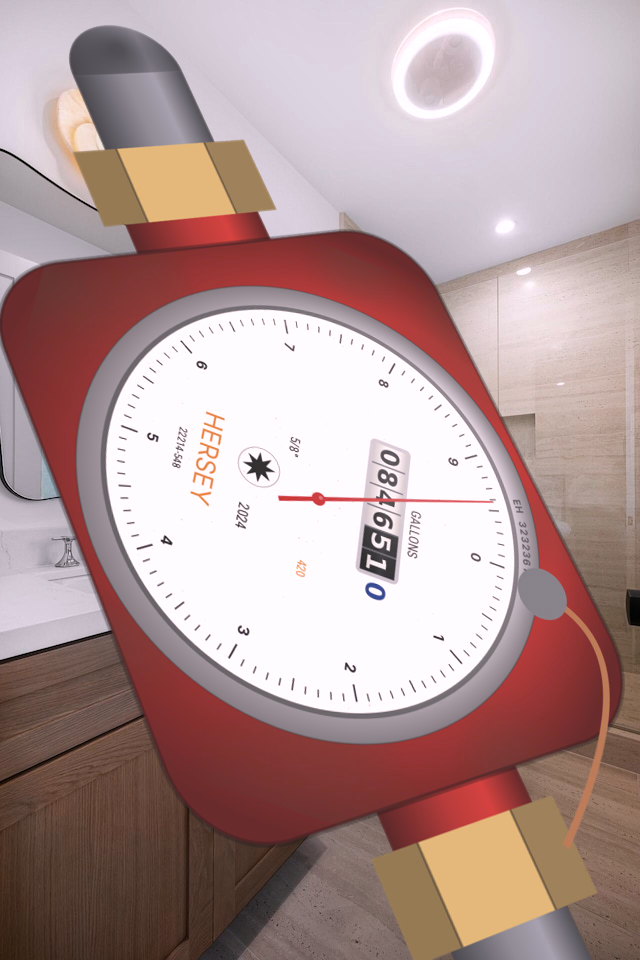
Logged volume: 846509.4
